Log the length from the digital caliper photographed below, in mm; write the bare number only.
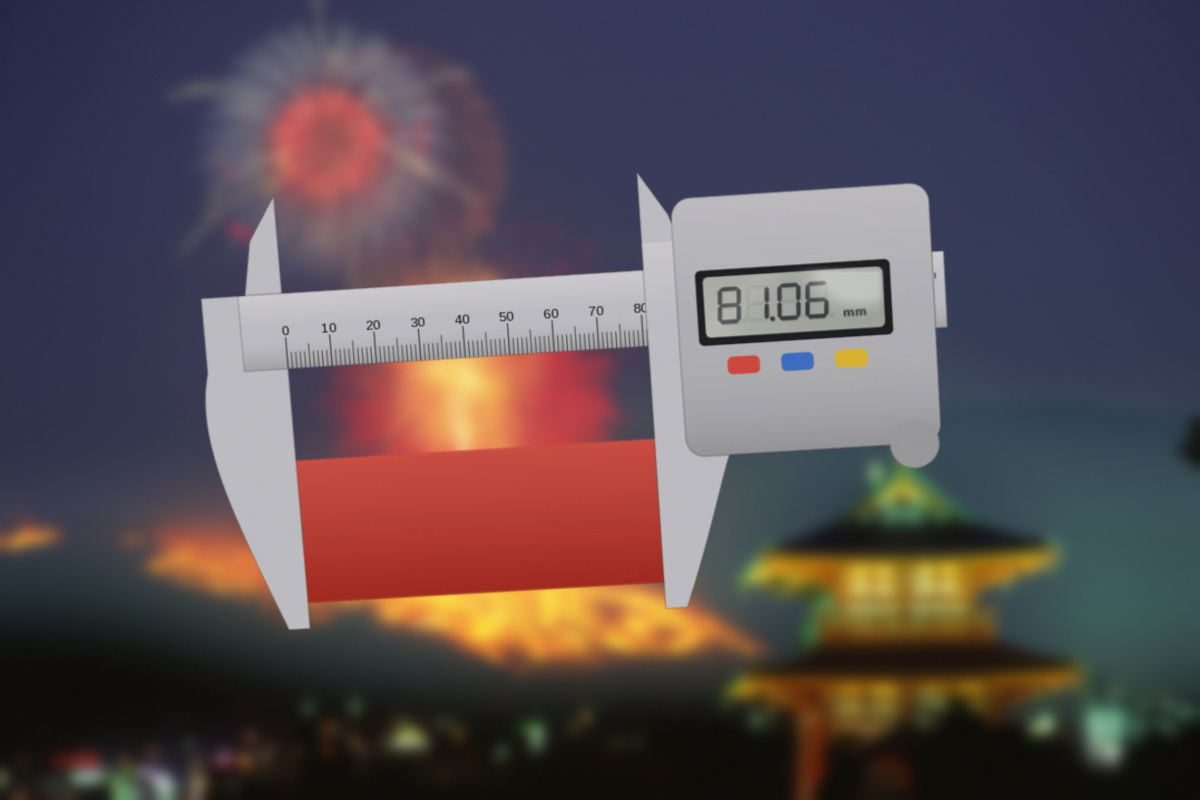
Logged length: 81.06
